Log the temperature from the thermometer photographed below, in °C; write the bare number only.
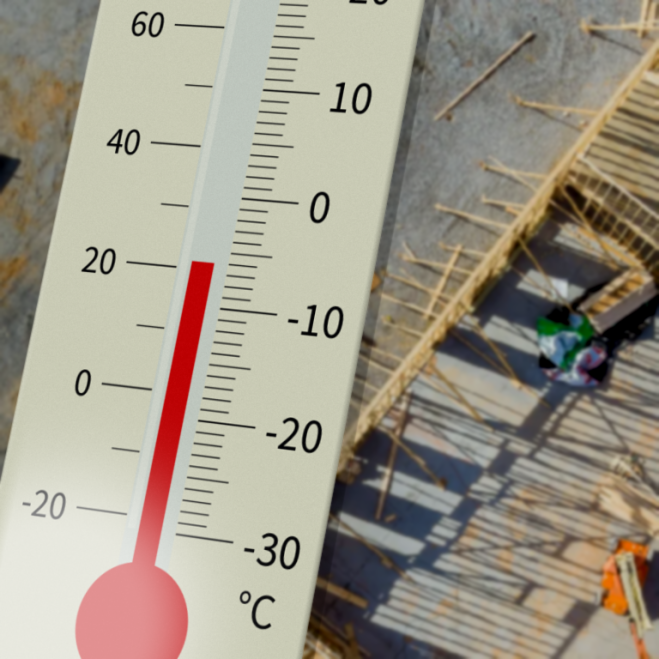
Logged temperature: -6
